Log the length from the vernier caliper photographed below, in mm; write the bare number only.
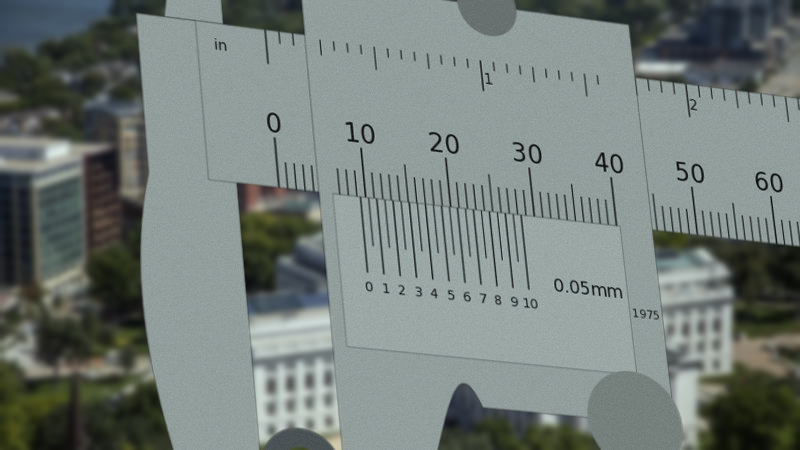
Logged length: 9.4
